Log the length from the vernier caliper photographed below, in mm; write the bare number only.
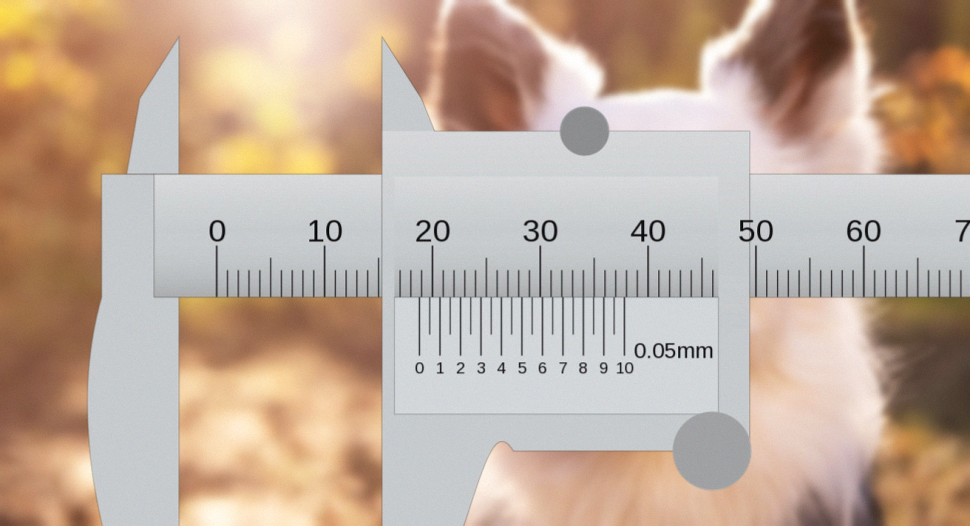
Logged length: 18.8
